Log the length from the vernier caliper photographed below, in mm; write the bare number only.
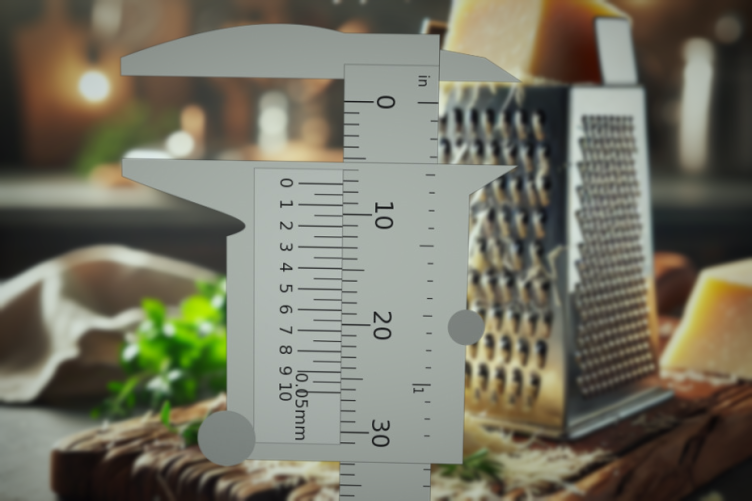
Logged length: 7.3
